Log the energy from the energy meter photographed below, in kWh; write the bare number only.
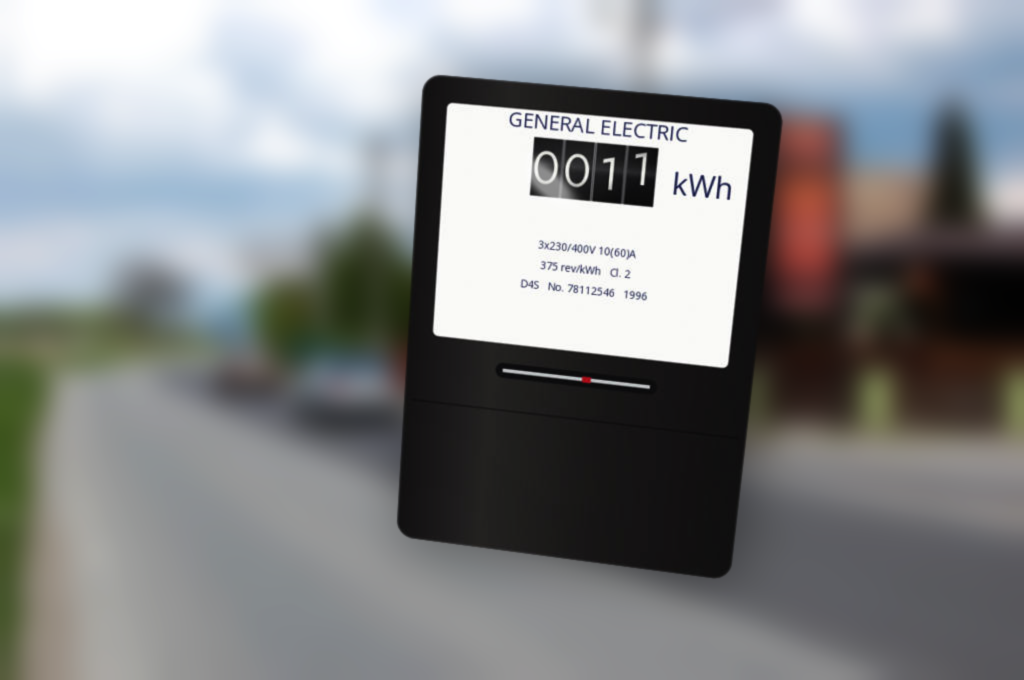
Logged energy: 11
